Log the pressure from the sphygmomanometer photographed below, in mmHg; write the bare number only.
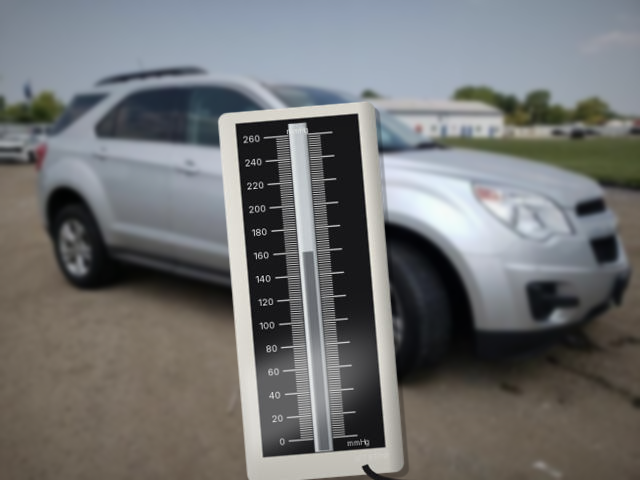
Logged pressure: 160
